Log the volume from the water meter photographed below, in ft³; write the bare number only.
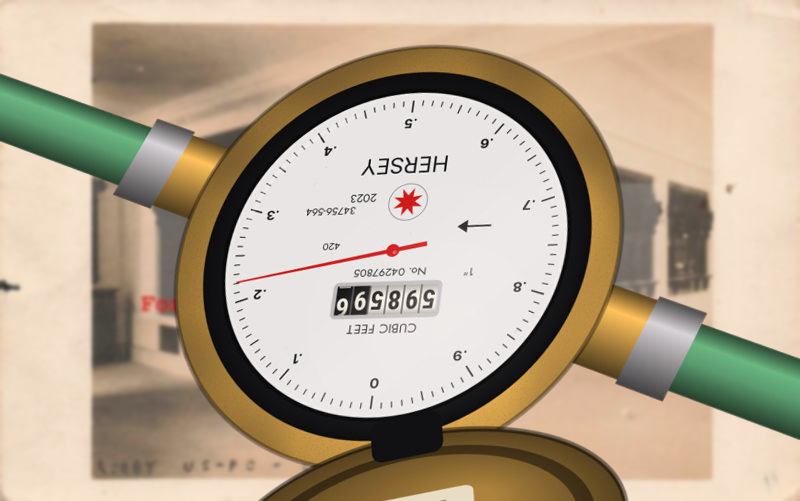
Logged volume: 598596.22
